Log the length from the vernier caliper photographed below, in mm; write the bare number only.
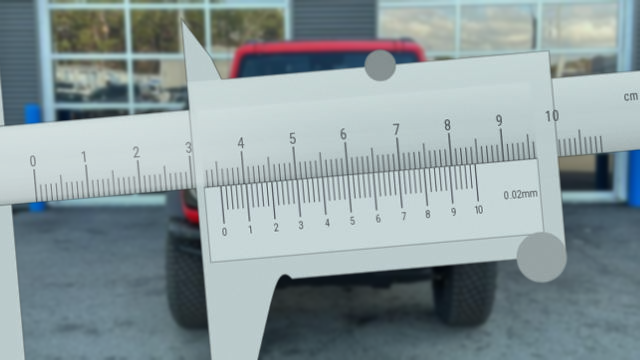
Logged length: 35.5
